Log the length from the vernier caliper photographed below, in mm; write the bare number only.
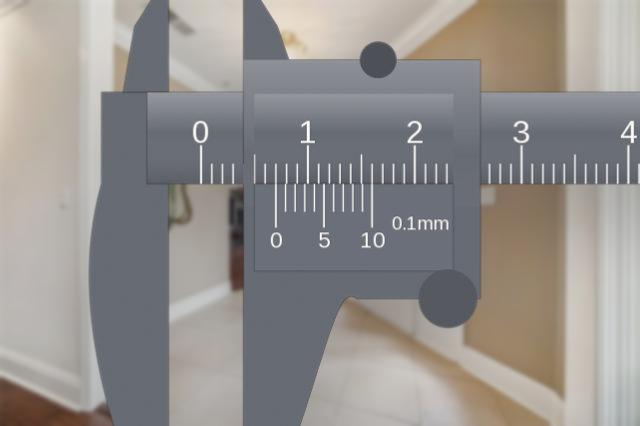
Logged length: 7.0
